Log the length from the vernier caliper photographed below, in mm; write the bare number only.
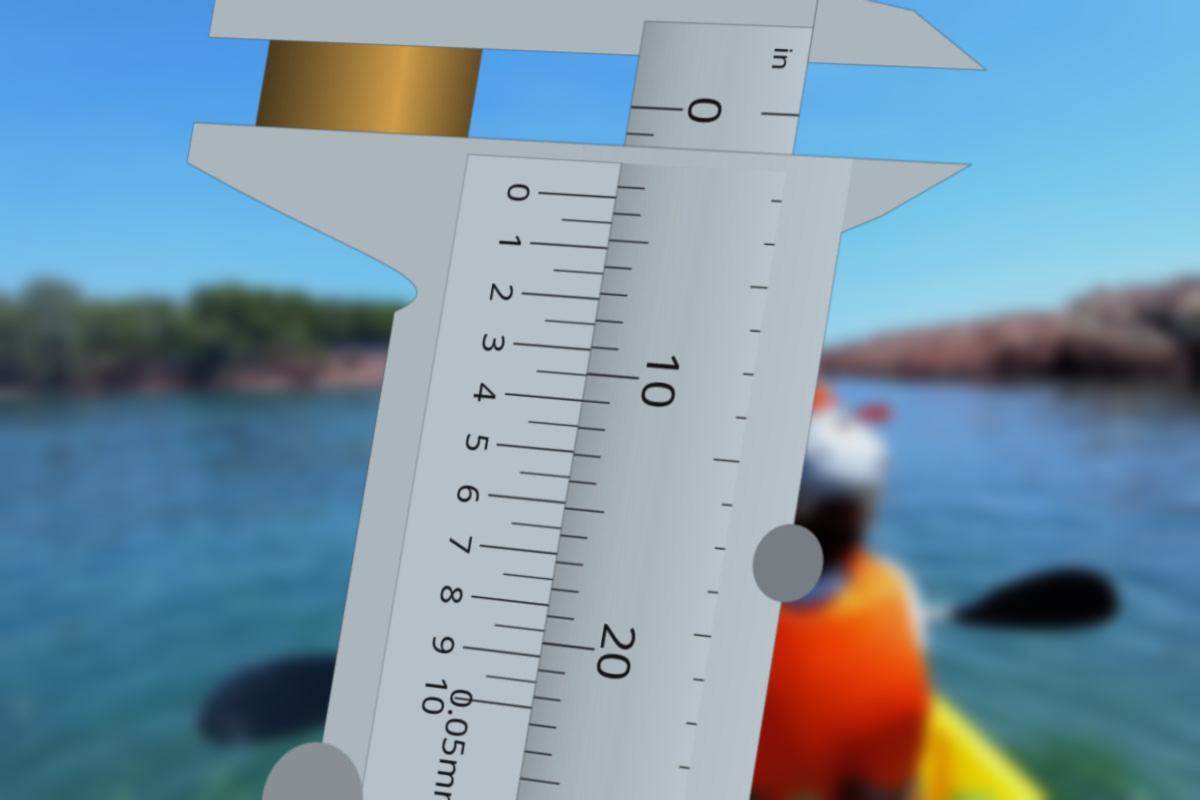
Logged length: 3.4
